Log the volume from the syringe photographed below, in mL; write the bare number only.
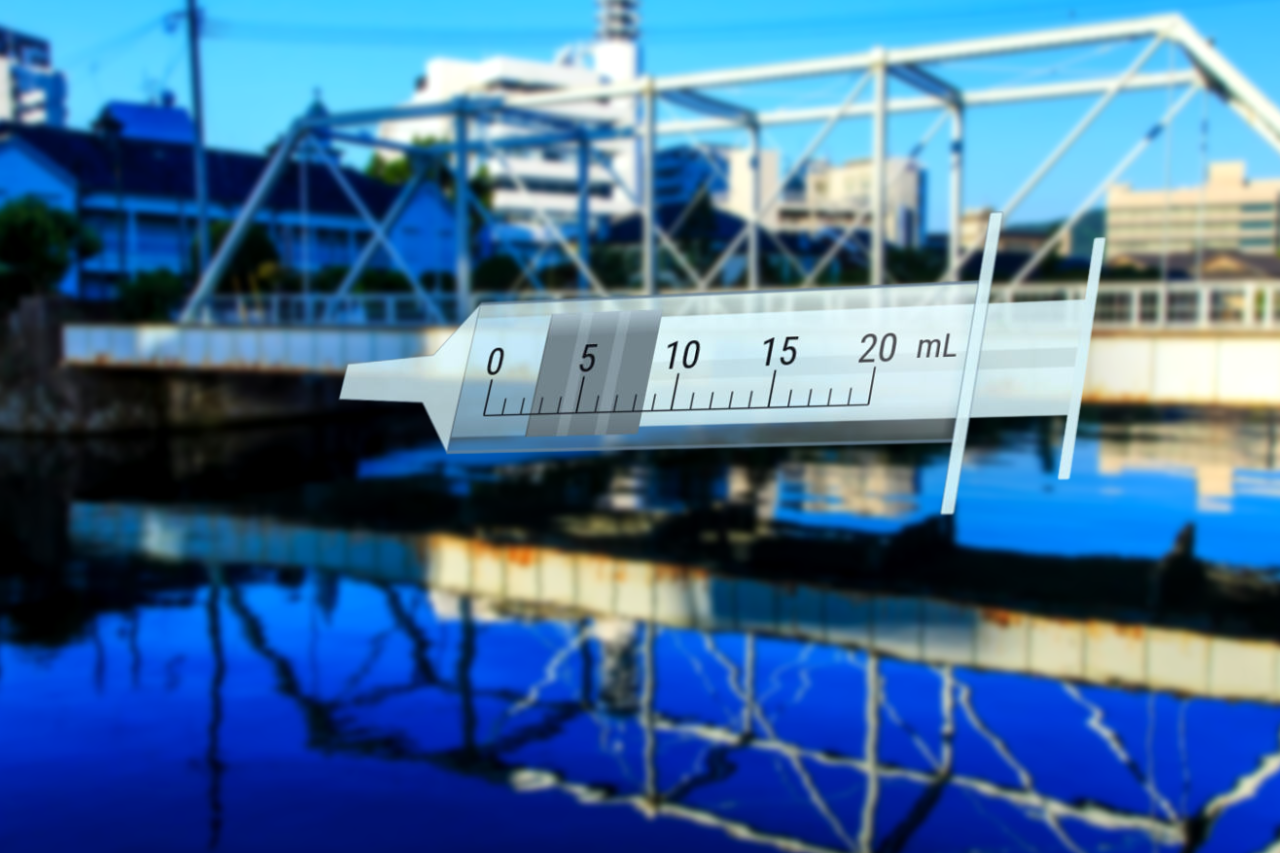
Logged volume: 2.5
